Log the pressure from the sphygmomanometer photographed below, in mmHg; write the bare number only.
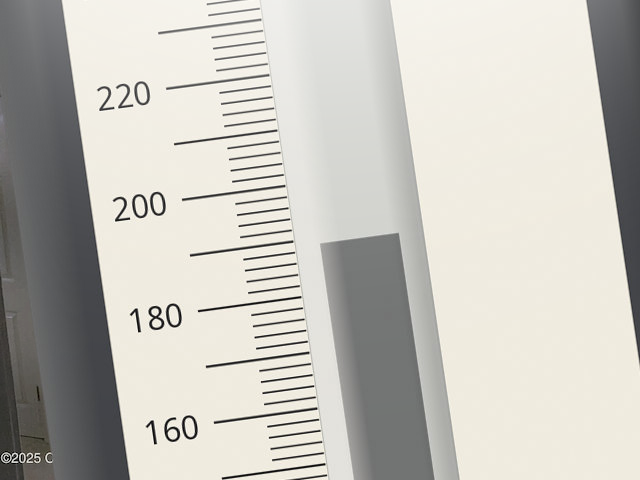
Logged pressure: 189
